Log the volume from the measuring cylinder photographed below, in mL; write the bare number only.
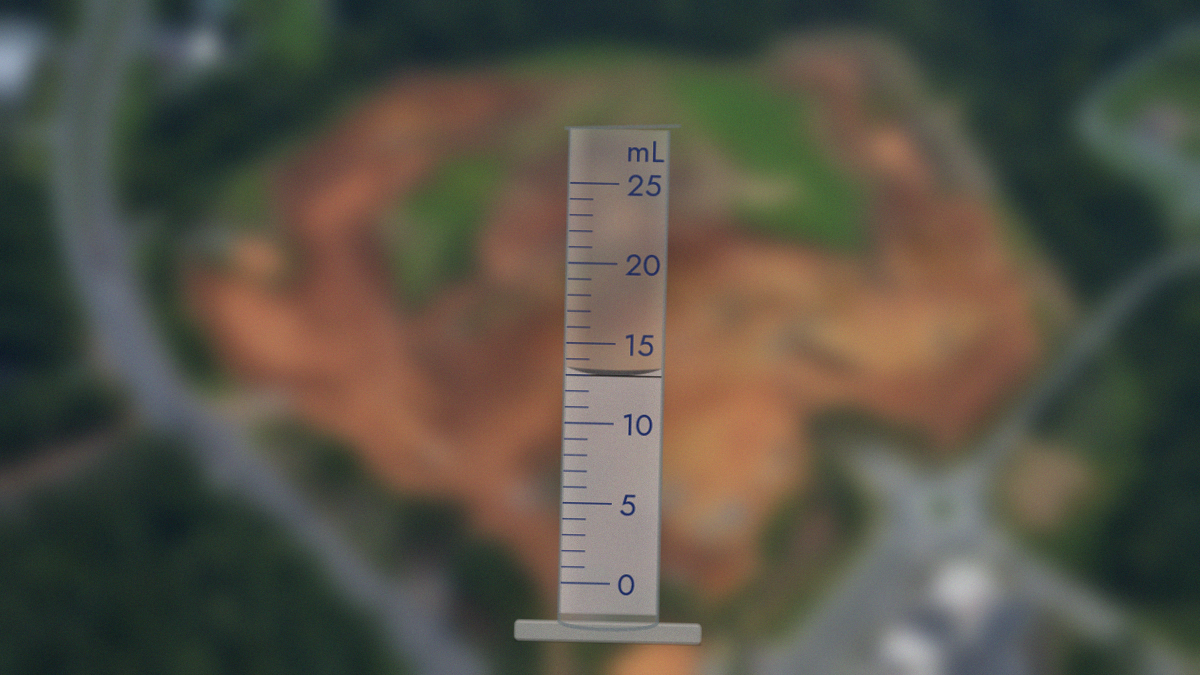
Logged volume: 13
